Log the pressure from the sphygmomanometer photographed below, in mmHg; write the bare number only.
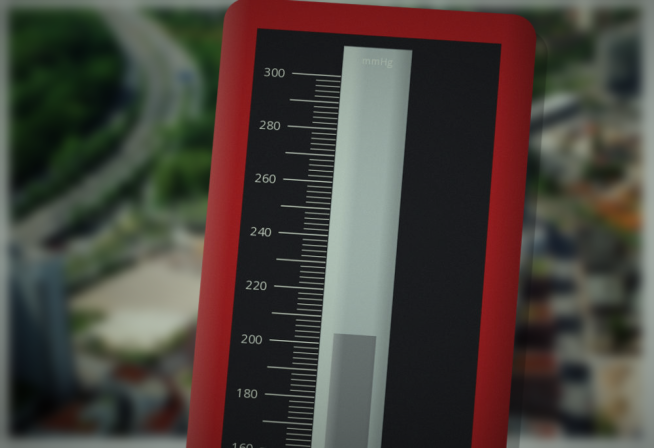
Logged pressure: 204
